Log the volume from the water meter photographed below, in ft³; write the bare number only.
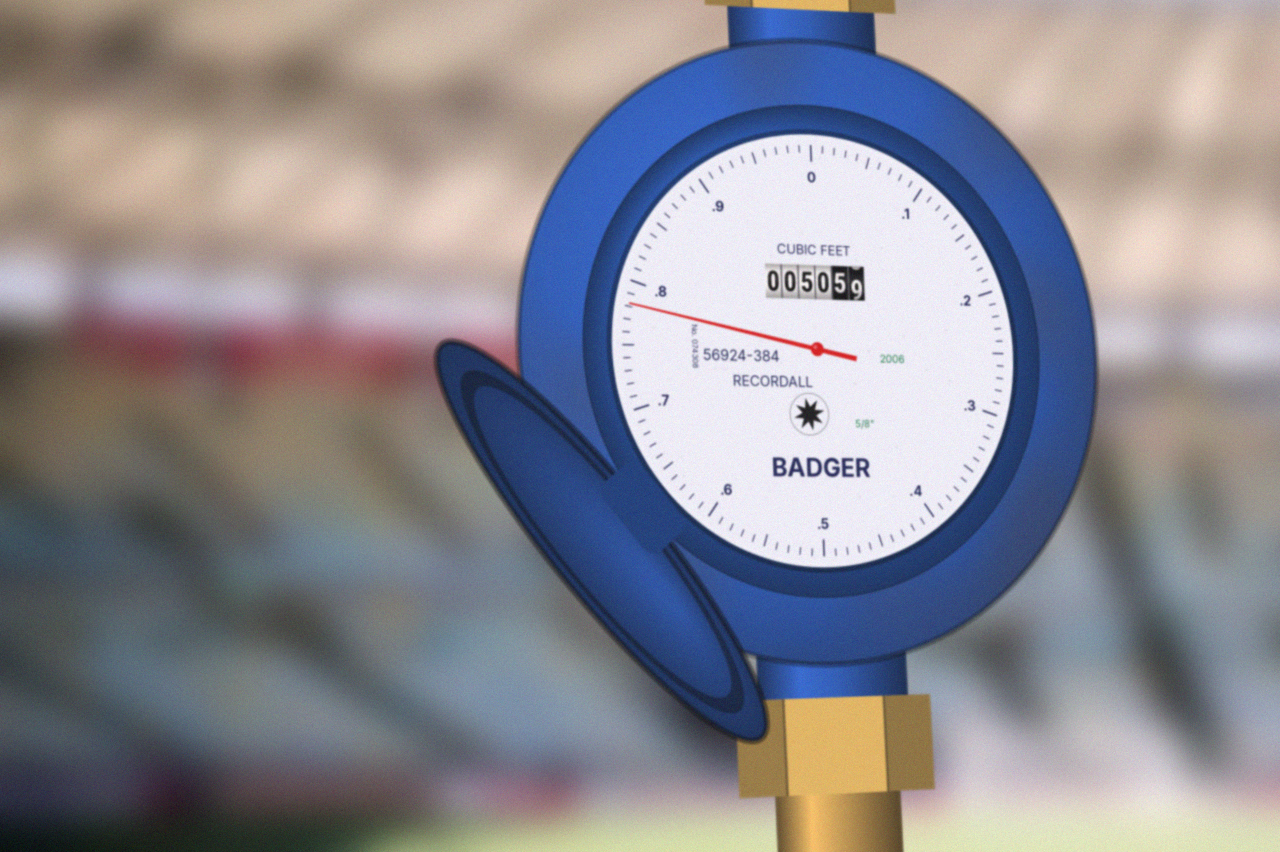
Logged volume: 5058.78
